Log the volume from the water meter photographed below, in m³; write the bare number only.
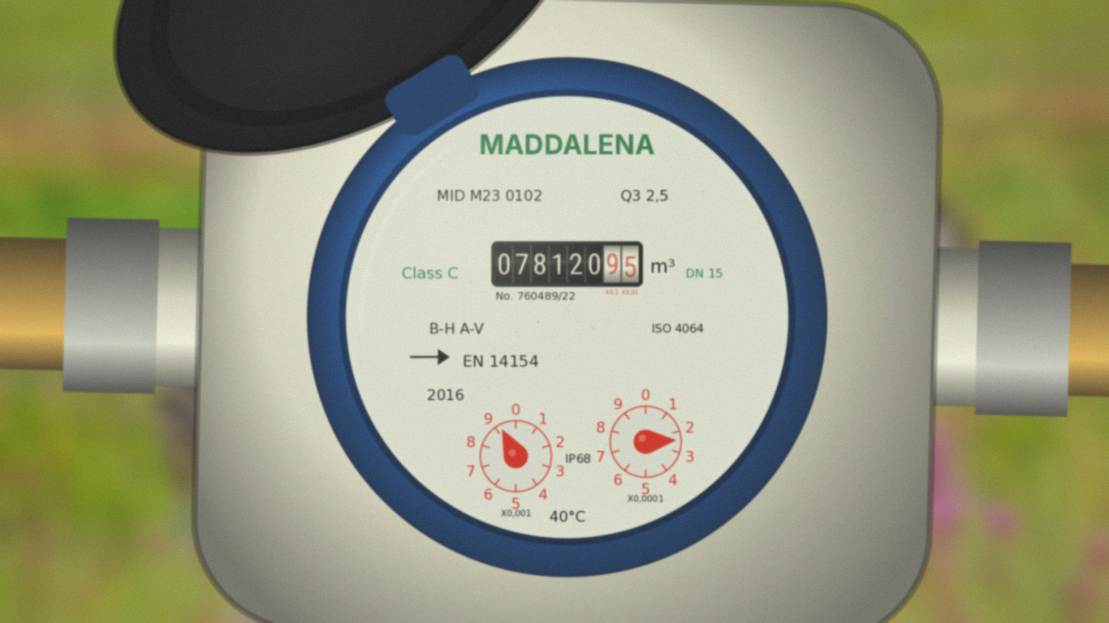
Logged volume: 78120.9492
